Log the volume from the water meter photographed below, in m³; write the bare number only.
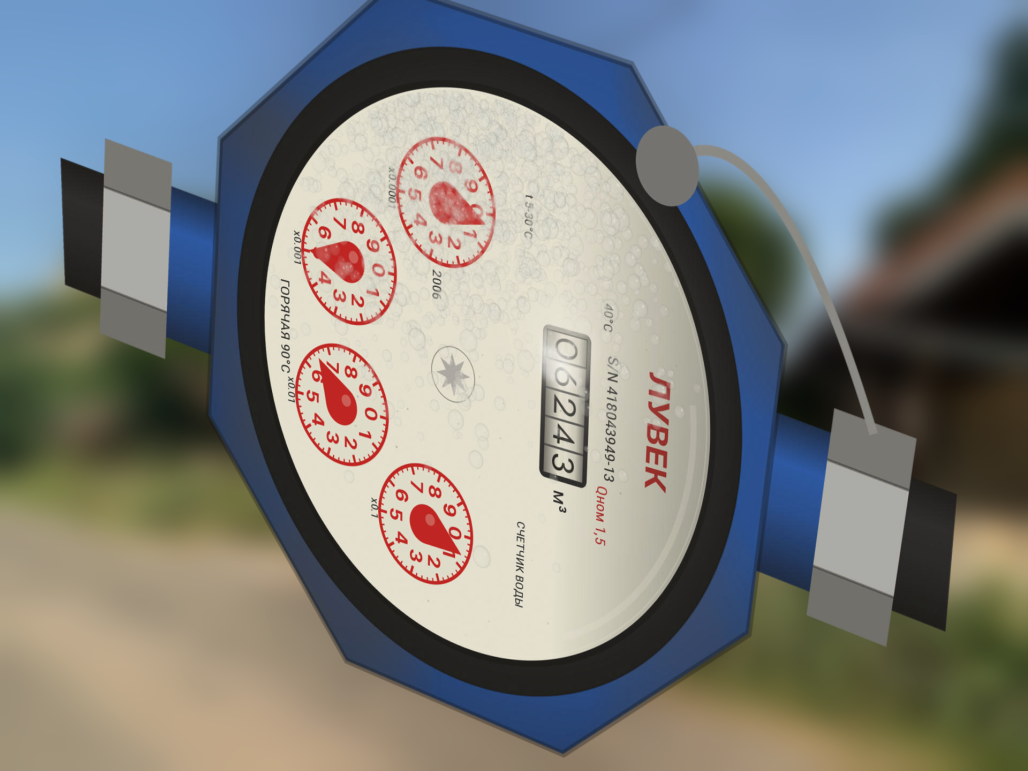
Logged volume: 6243.0650
